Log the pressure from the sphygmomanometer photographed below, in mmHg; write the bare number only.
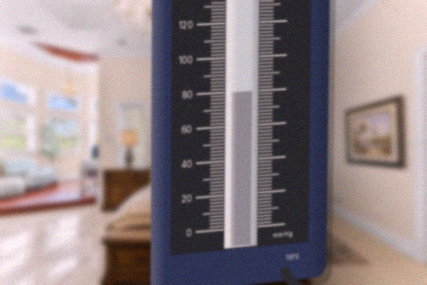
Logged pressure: 80
